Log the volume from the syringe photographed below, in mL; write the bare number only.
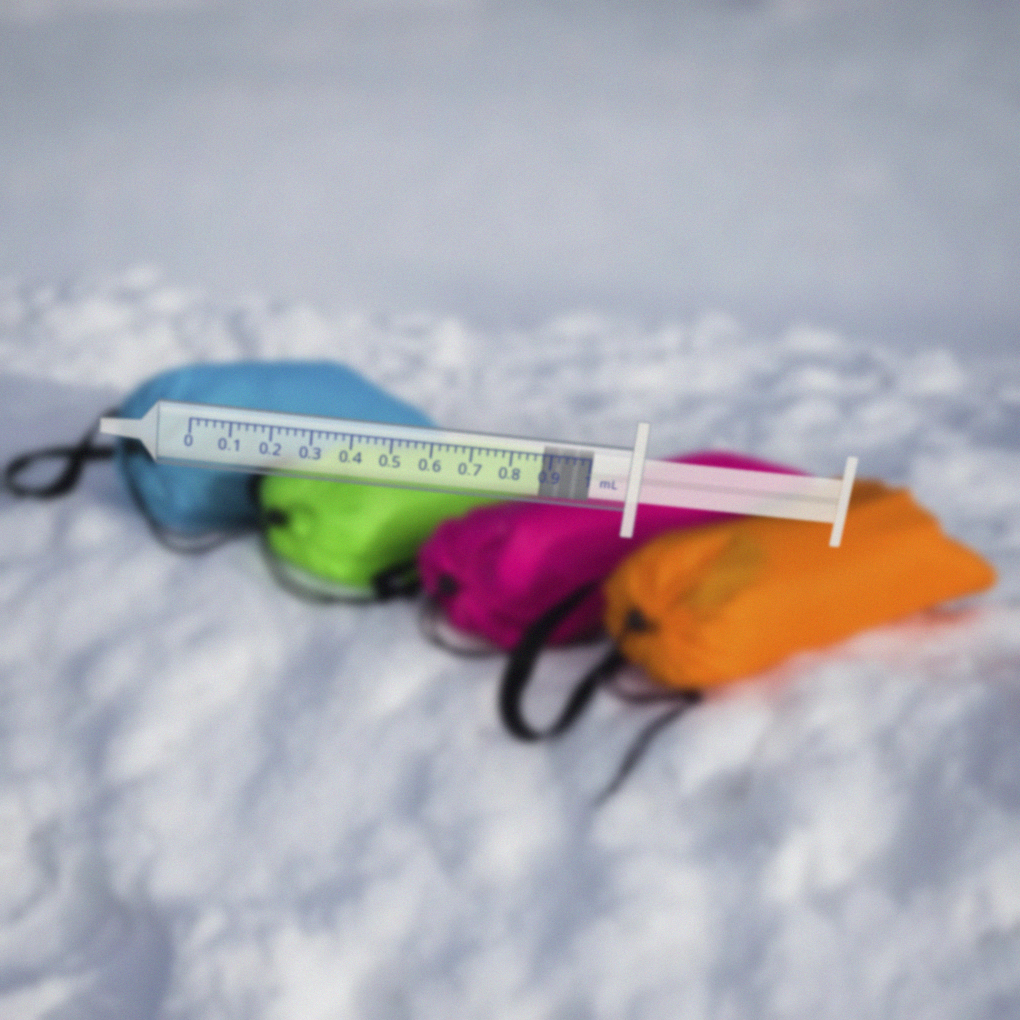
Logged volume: 0.88
